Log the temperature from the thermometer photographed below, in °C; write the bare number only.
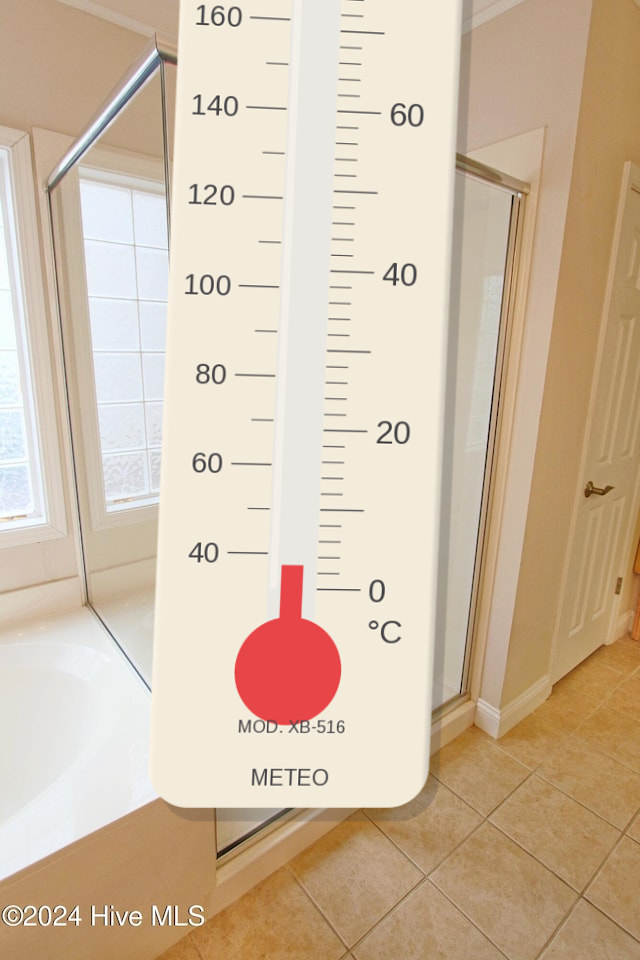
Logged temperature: 3
